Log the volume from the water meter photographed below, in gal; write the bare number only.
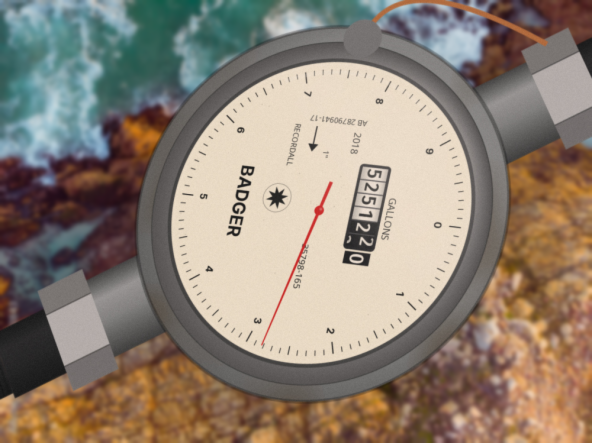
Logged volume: 5251222.8
